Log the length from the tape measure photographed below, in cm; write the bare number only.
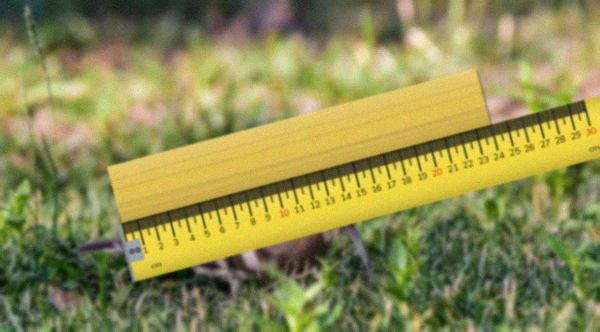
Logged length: 24
